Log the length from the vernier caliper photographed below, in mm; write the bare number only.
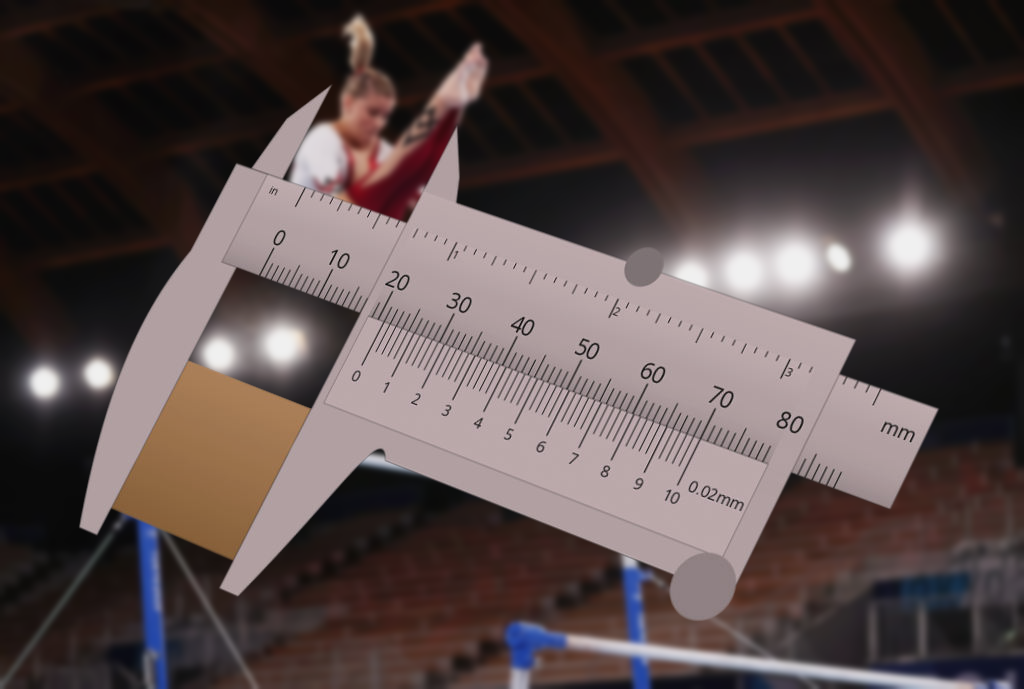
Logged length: 21.0
